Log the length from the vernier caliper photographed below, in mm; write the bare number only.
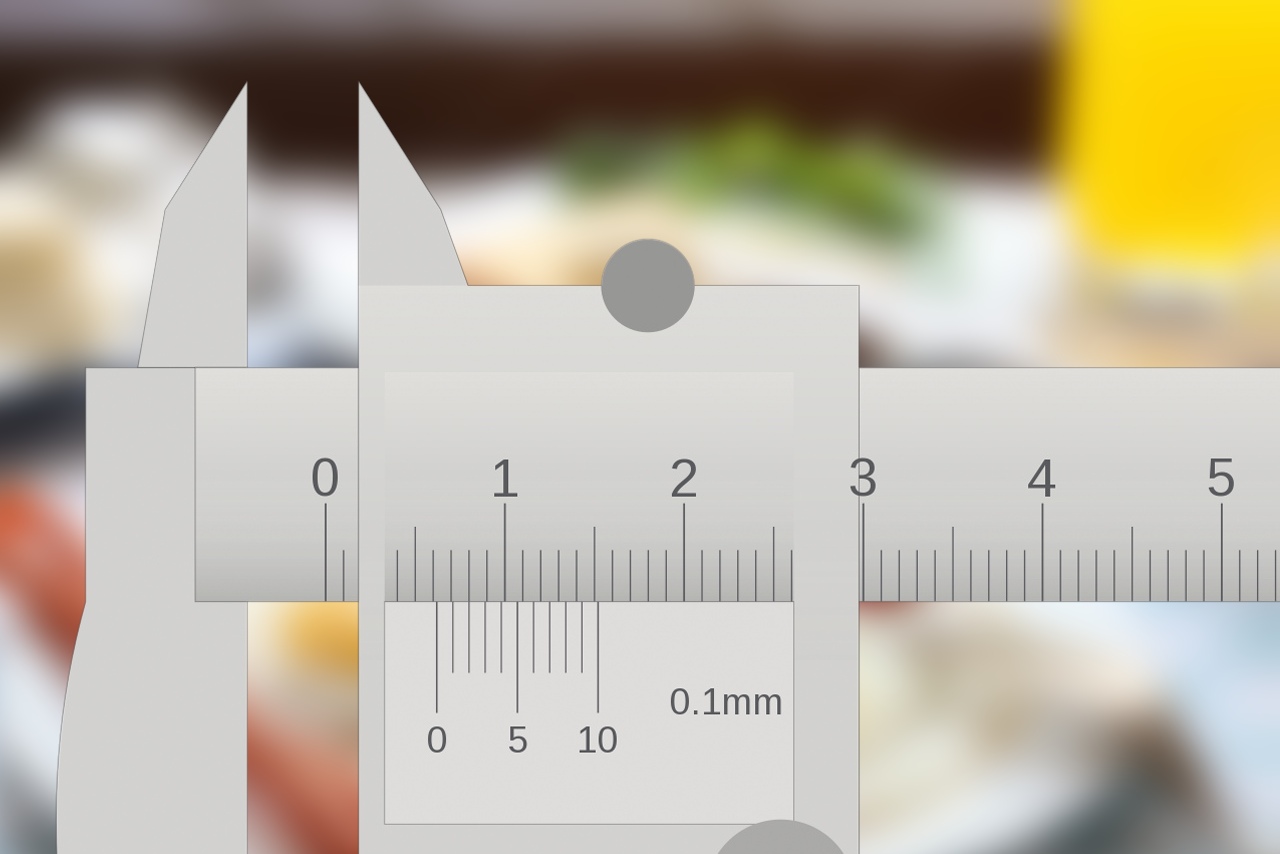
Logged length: 6.2
